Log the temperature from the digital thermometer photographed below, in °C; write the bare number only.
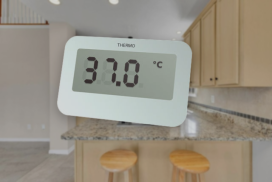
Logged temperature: 37.0
